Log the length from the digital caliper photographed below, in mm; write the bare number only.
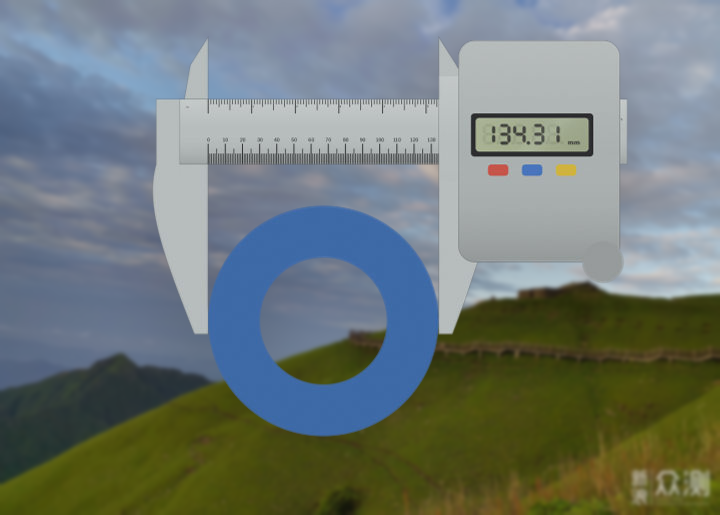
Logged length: 134.31
